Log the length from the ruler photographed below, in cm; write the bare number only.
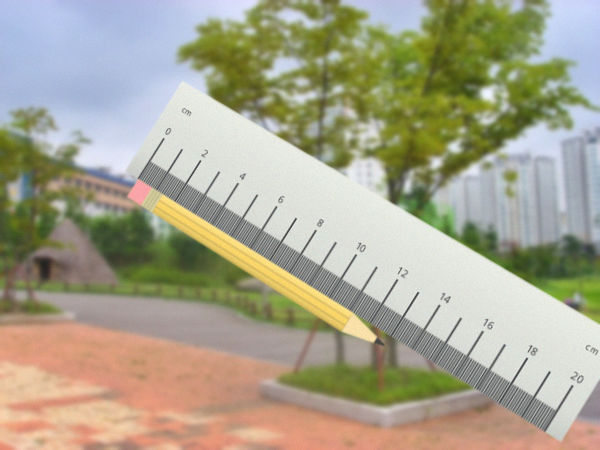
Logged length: 13
